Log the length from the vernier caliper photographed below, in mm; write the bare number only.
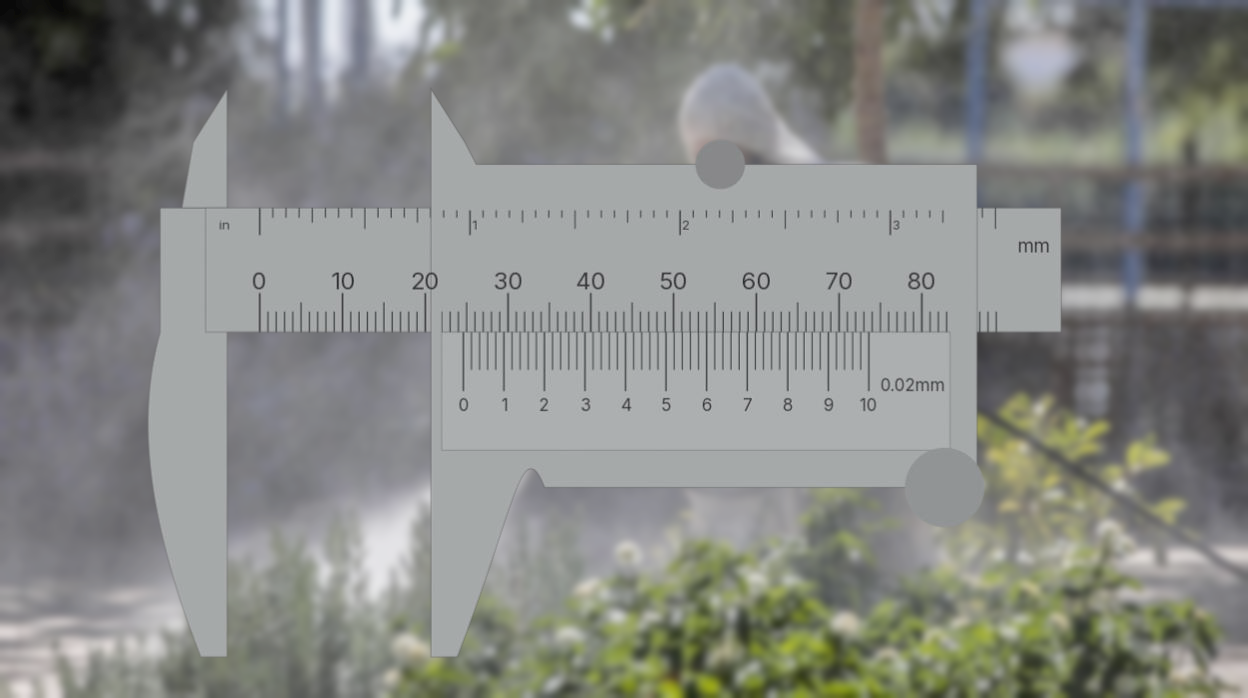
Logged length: 24.6
